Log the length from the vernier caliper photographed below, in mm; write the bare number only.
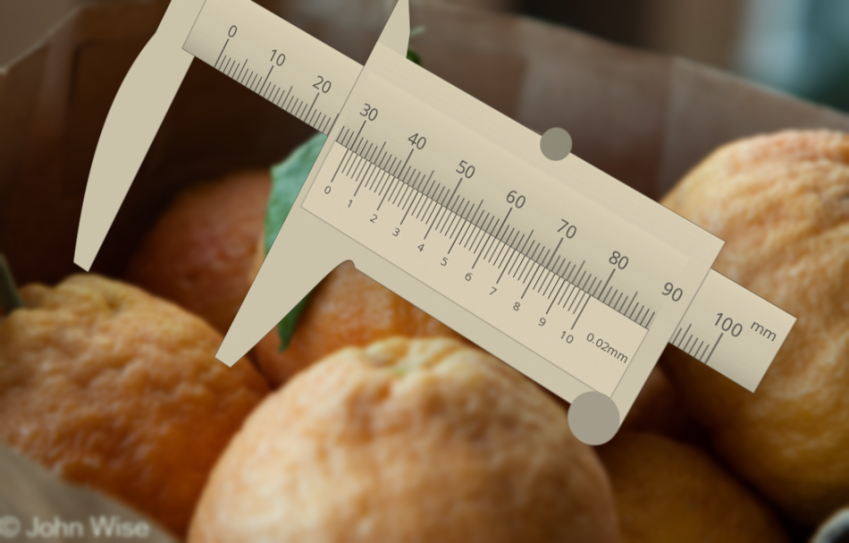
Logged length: 29.6
